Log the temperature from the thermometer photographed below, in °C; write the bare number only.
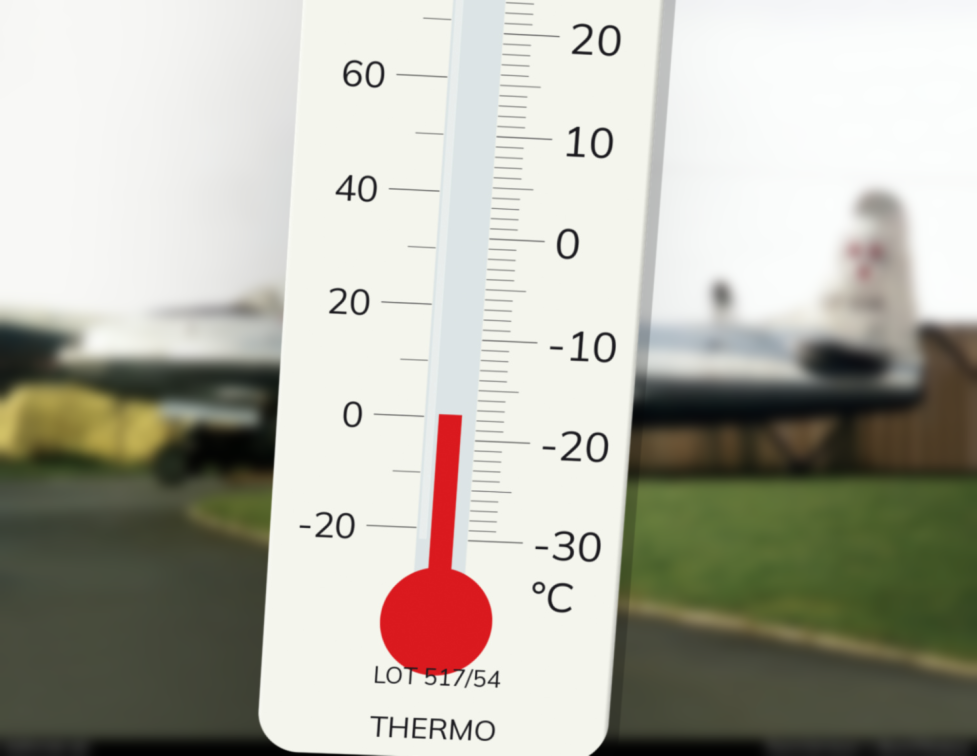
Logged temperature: -17.5
